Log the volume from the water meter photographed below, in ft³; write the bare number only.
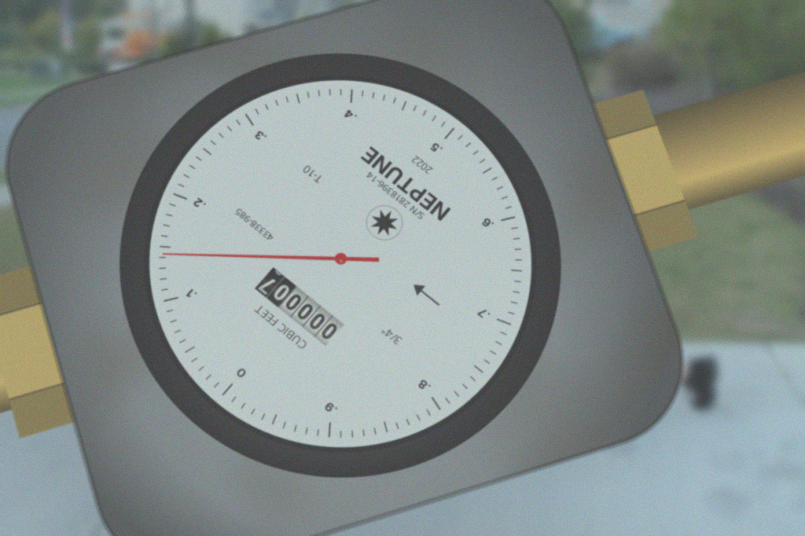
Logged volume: 7.14
